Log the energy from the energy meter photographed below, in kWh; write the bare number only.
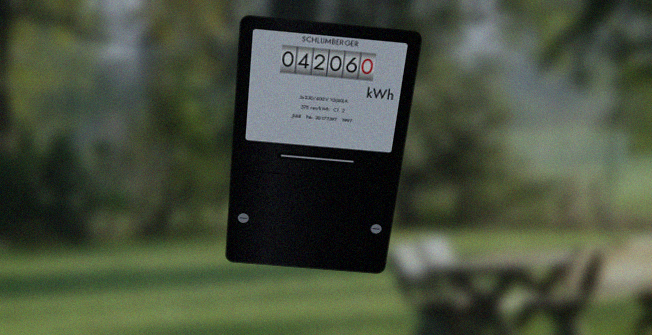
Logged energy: 4206.0
